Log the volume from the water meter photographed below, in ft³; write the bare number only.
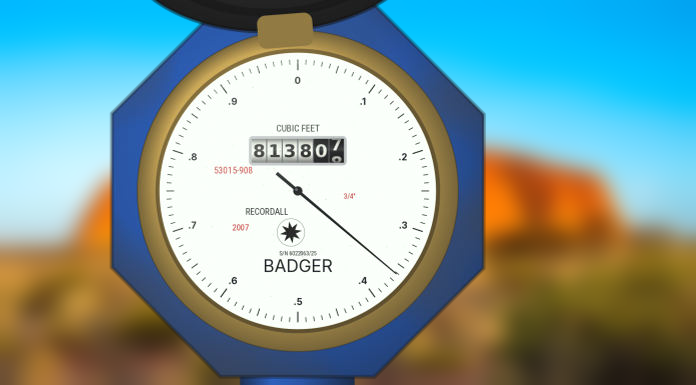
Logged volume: 813807.36
